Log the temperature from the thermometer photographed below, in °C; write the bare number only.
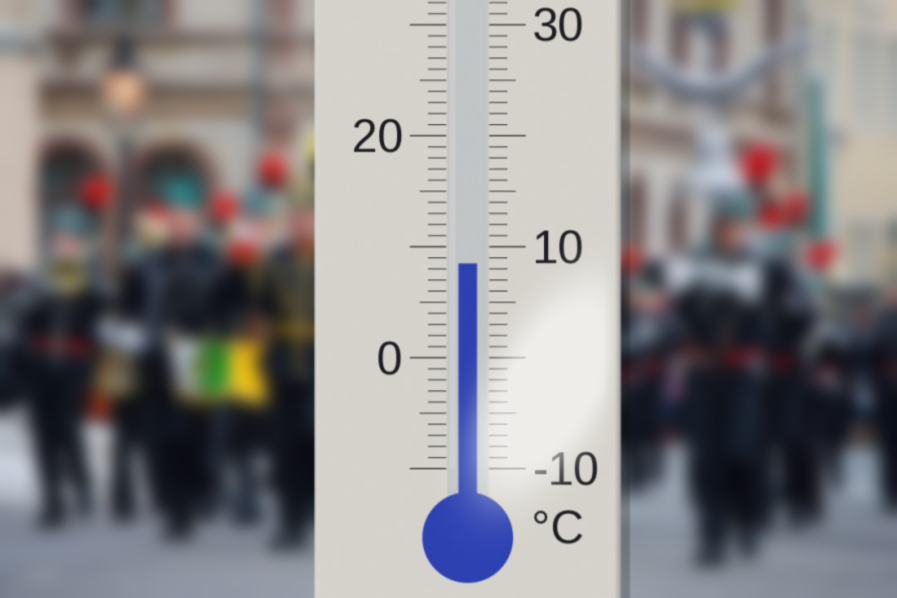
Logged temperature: 8.5
